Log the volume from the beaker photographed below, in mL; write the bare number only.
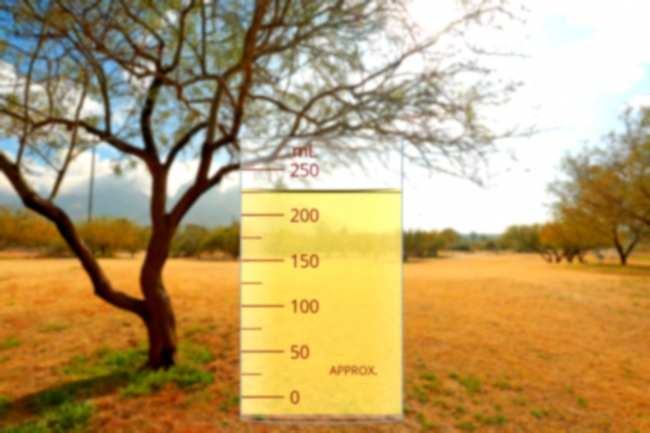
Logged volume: 225
